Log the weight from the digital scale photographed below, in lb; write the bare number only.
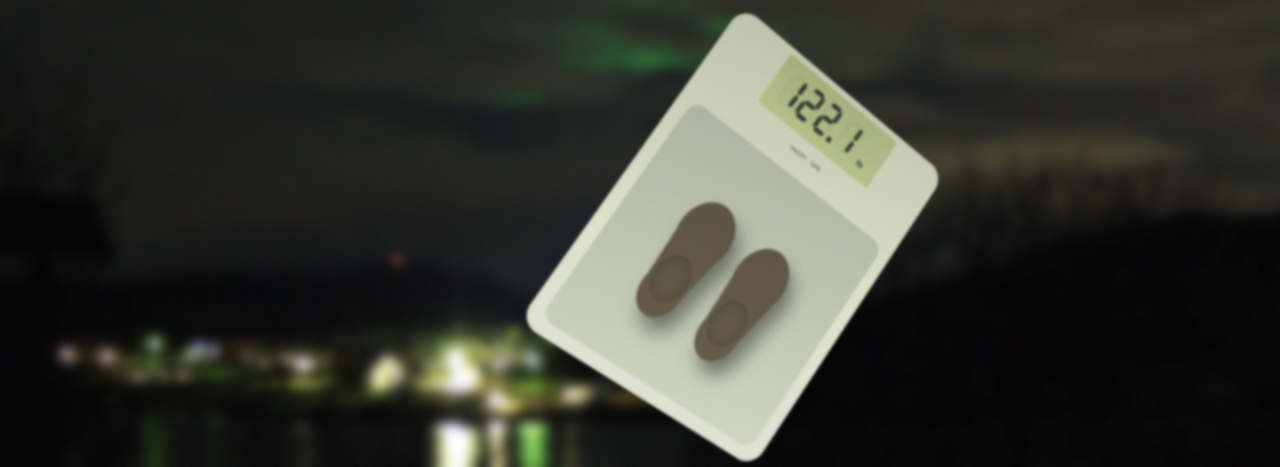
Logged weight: 122.1
